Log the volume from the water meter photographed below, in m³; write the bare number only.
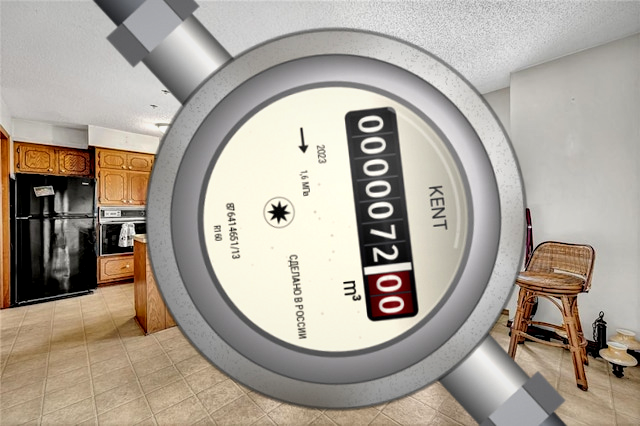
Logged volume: 72.00
